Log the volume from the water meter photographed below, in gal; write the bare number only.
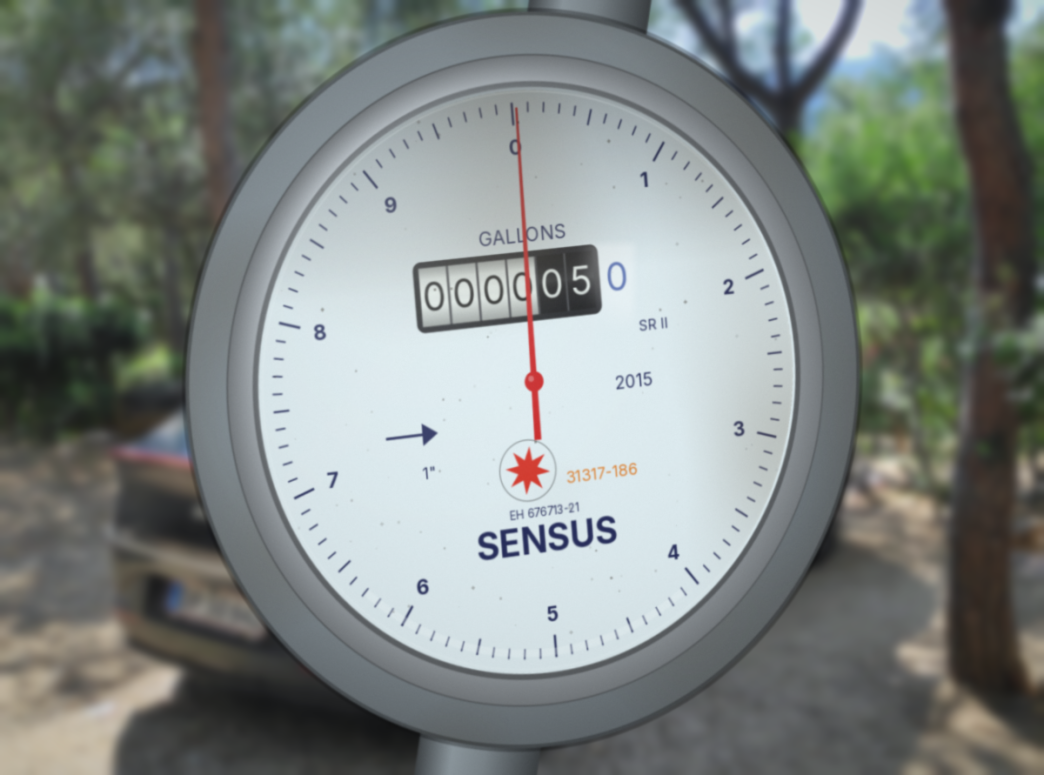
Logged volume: 50.0
